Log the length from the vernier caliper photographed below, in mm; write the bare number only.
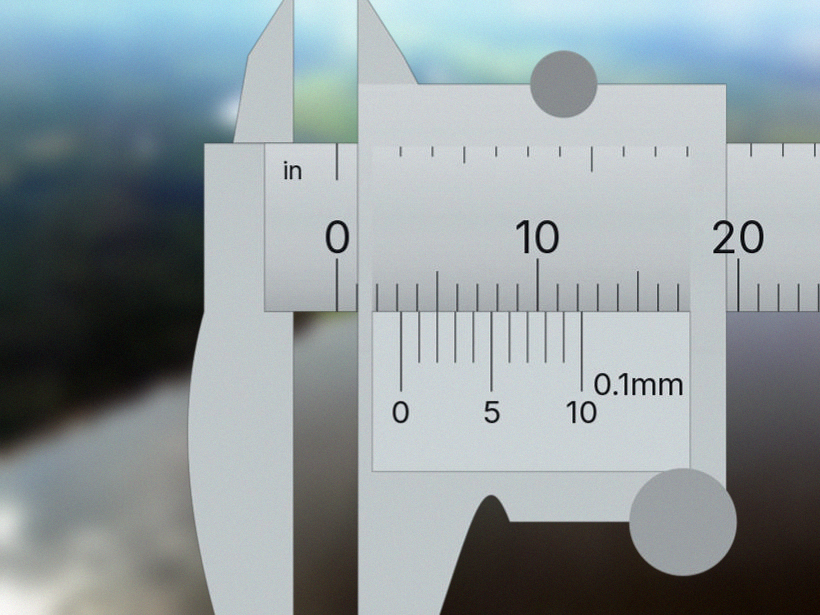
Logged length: 3.2
